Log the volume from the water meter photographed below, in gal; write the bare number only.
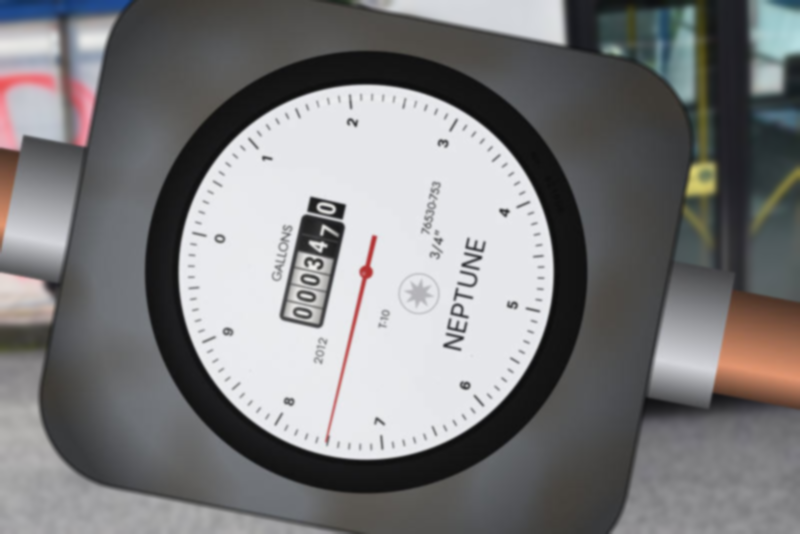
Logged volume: 3467.5
